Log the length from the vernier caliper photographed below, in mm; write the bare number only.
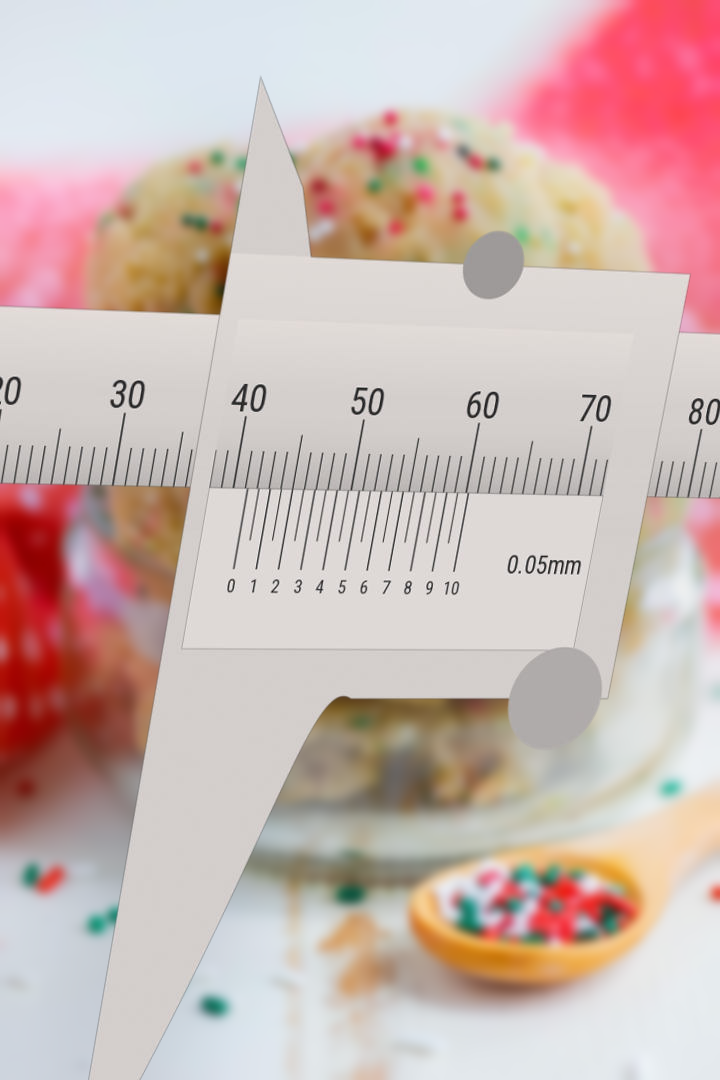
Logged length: 41.2
